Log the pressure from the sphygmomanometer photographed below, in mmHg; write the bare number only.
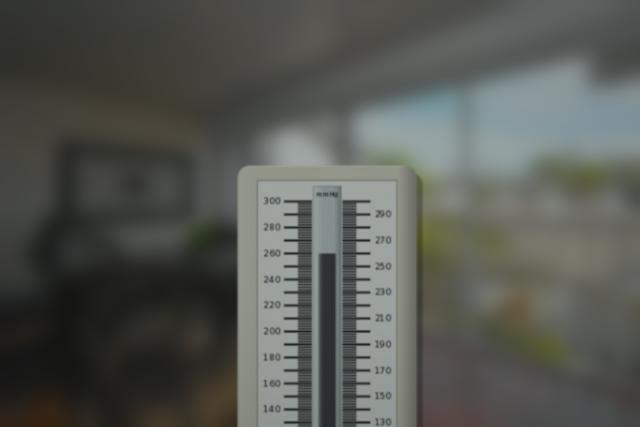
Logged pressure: 260
